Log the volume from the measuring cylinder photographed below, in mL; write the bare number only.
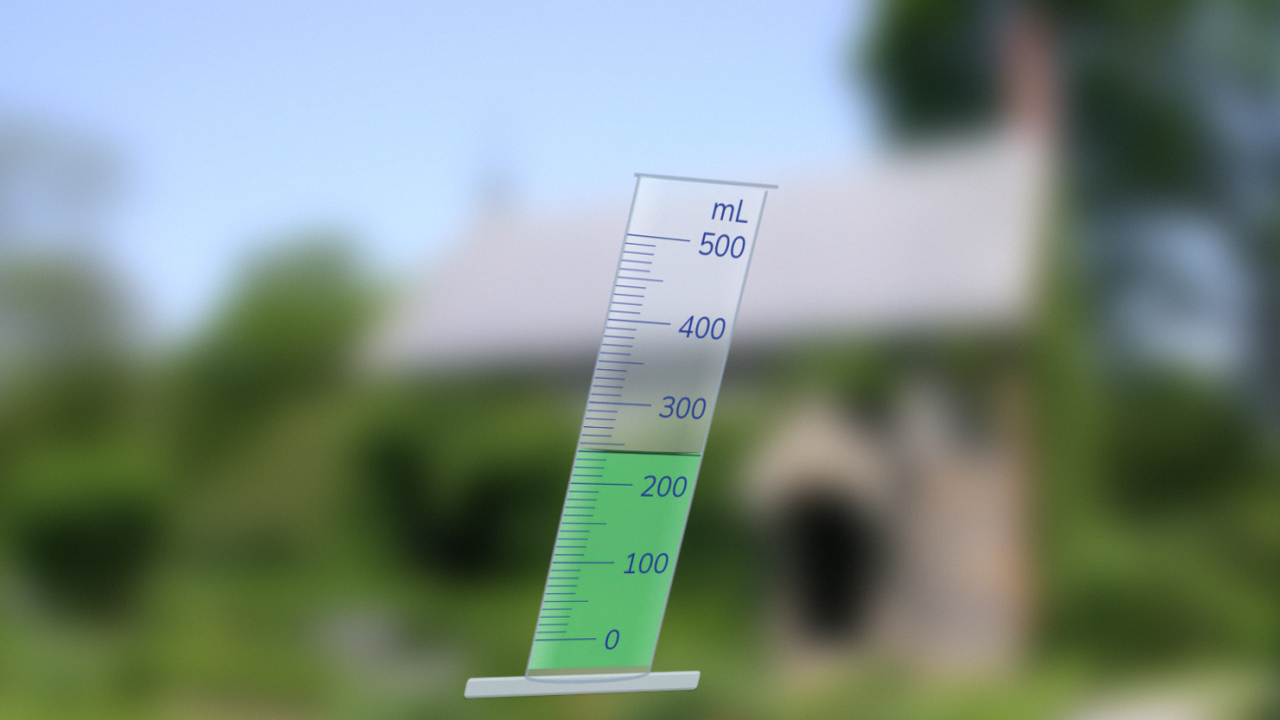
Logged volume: 240
